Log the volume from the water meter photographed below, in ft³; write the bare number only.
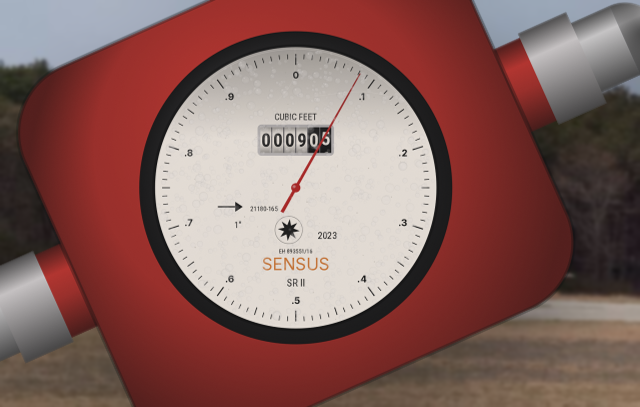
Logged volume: 905.08
